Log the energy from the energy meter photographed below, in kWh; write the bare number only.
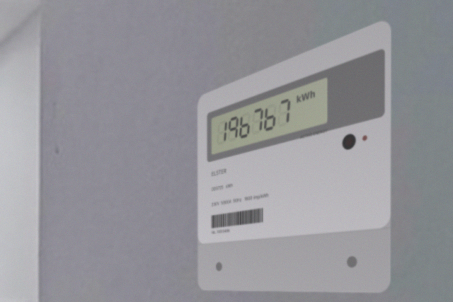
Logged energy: 196767
